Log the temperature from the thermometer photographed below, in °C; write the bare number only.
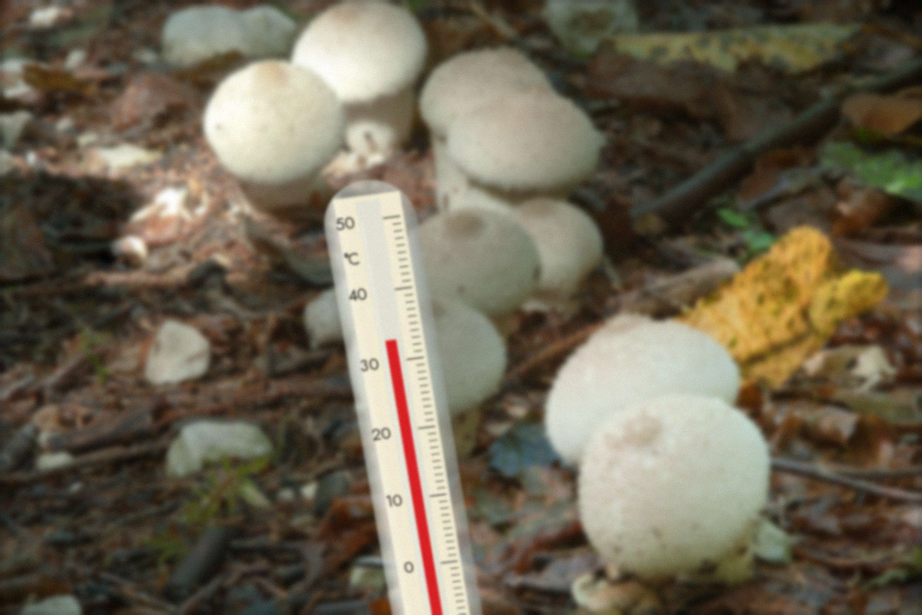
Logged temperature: 33
